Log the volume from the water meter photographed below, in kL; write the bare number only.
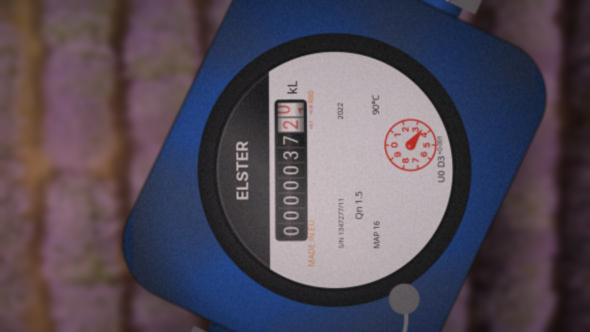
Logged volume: 37.203
